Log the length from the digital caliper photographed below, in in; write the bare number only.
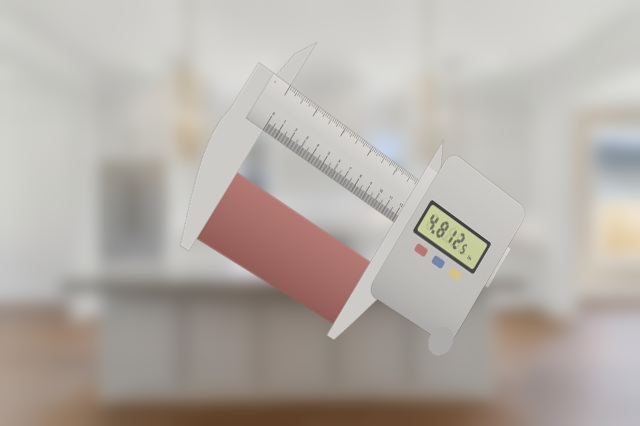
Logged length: 4.8125
